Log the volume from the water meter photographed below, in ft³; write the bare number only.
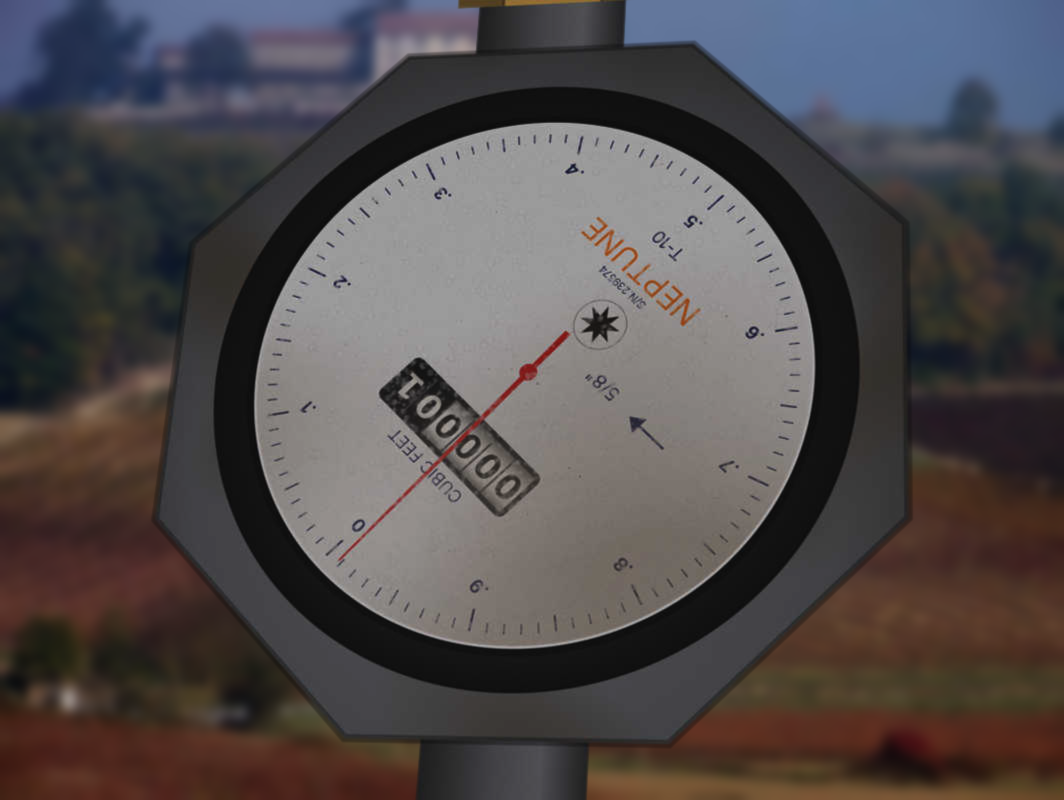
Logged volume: 0.99
